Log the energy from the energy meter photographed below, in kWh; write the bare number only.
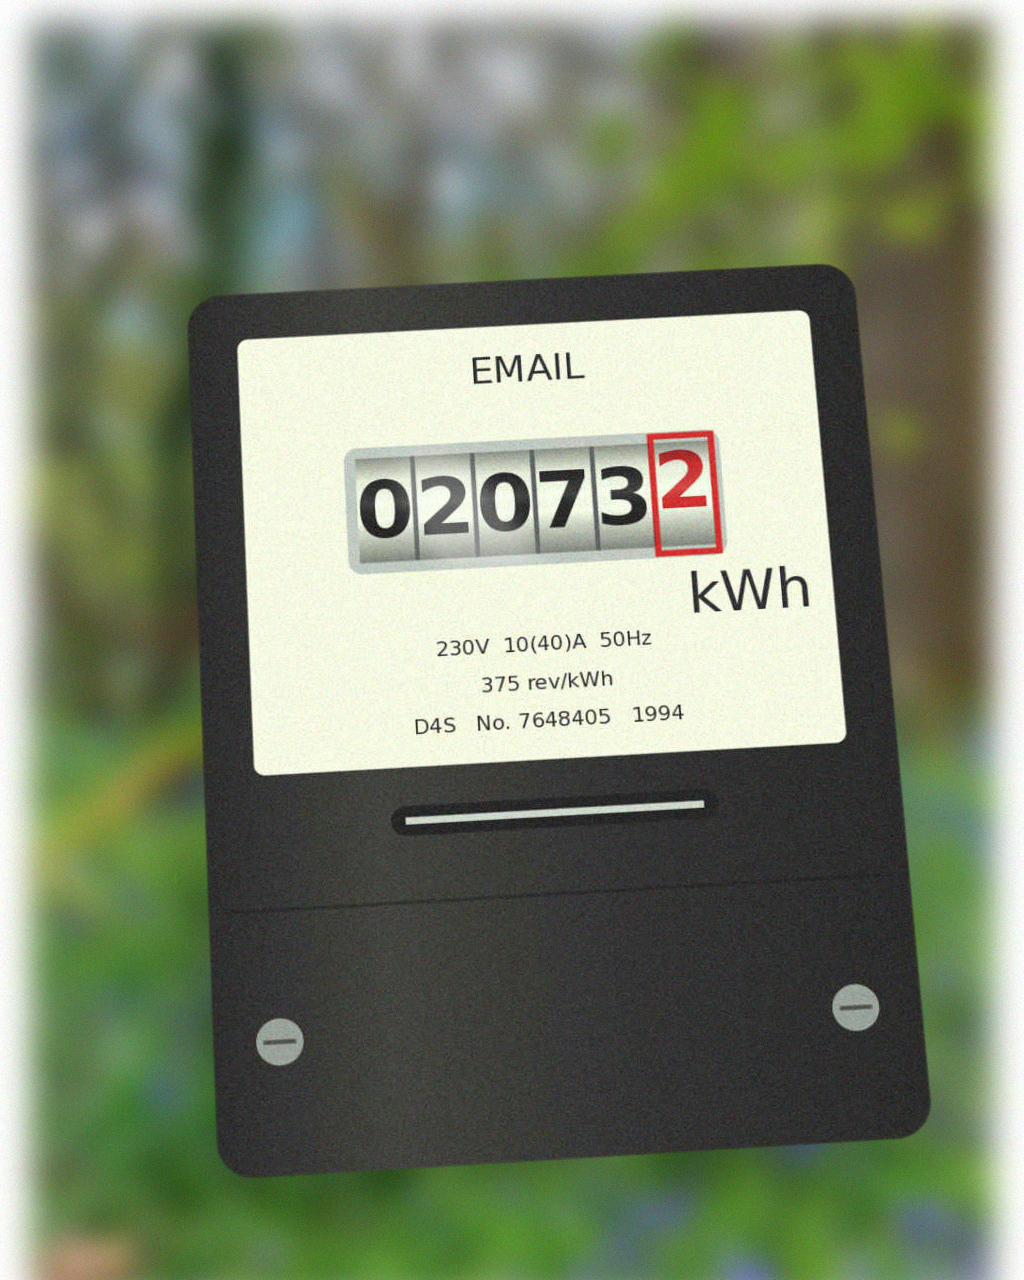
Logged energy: 2073.2
